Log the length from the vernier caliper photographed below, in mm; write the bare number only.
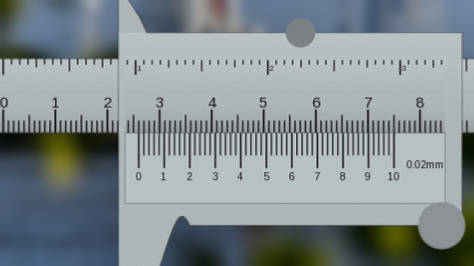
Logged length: 26.0
